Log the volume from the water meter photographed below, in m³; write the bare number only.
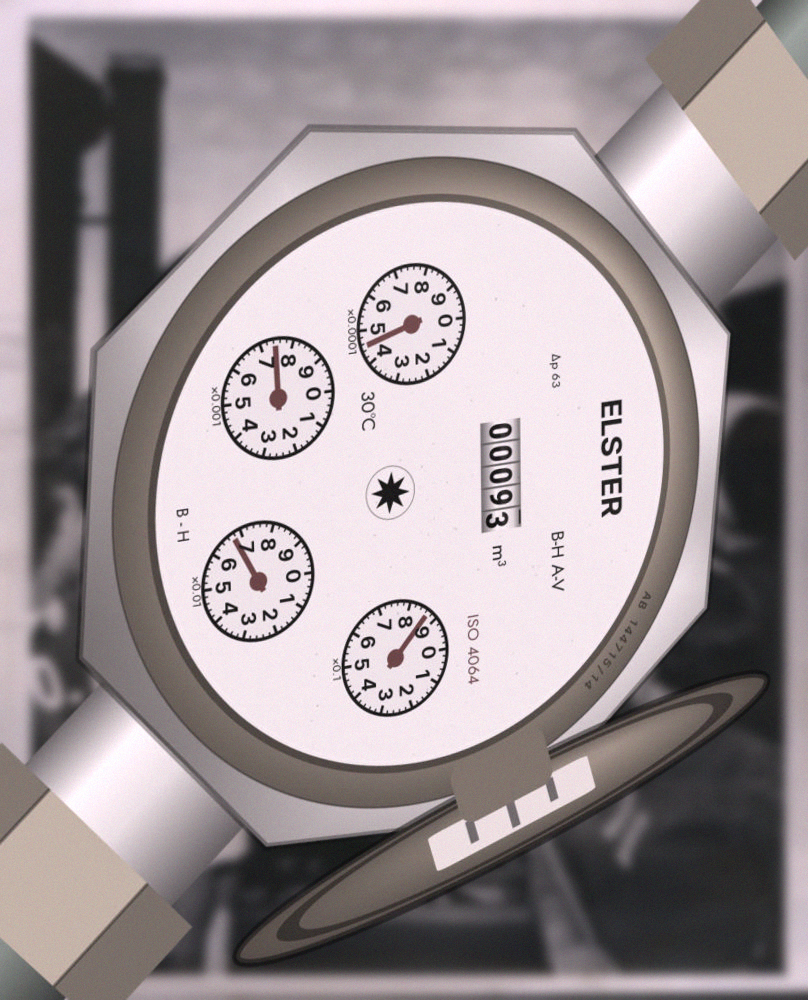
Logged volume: 92.8674
